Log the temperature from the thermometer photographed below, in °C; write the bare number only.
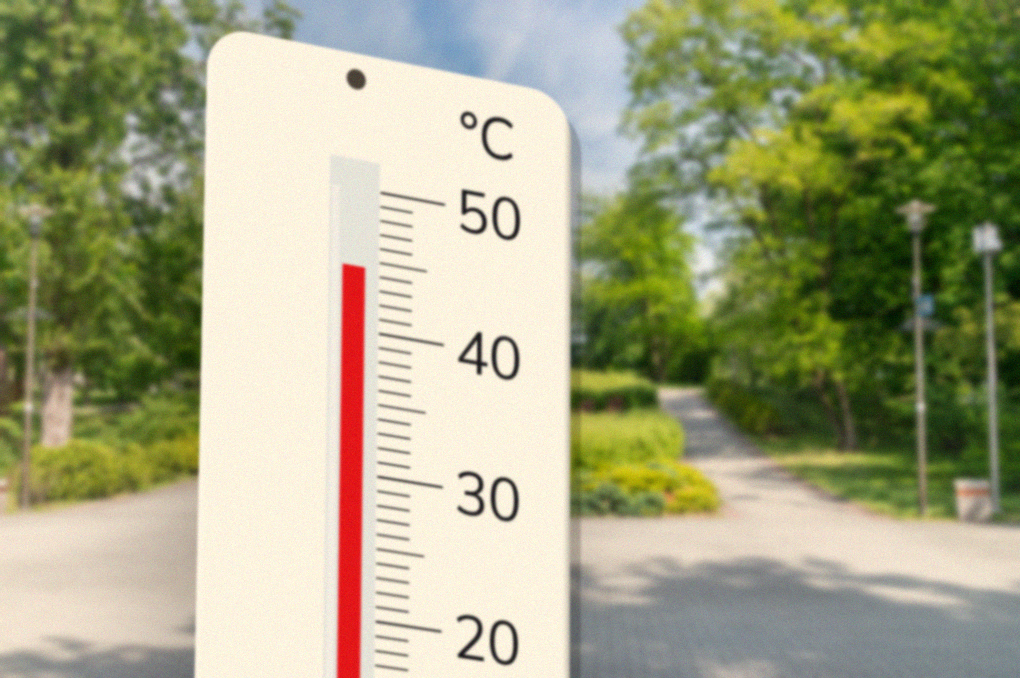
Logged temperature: 44.5
